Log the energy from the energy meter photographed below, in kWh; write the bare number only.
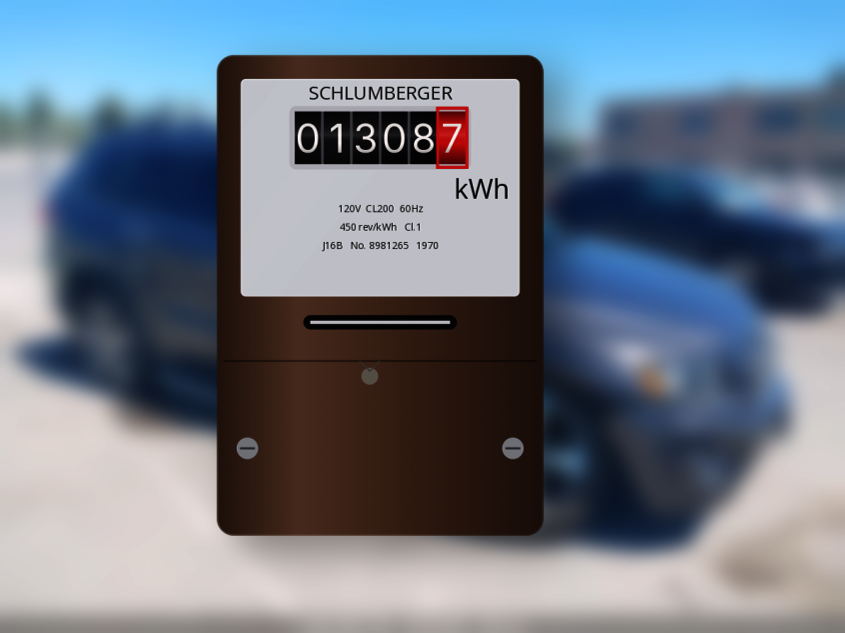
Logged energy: 1308.7
